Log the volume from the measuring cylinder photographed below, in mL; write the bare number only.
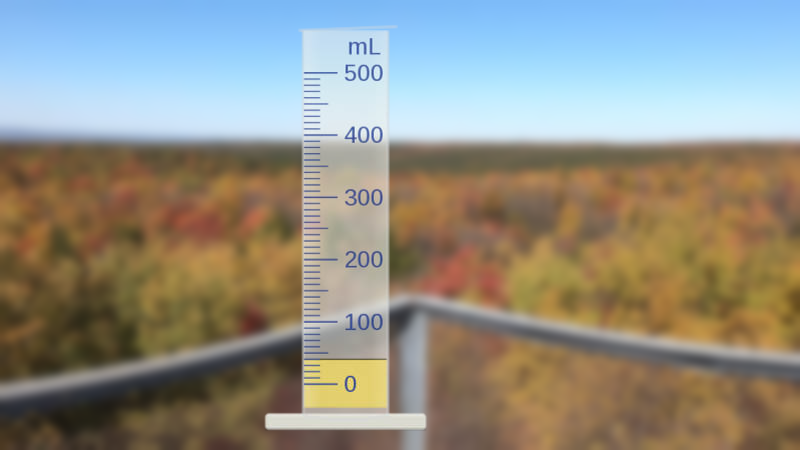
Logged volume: 40
